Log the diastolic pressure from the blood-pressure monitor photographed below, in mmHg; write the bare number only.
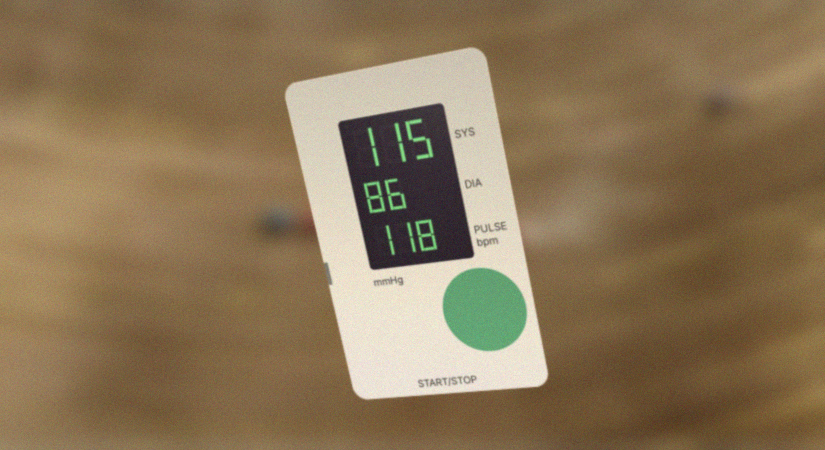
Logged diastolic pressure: 86
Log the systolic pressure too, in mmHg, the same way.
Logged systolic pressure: 115
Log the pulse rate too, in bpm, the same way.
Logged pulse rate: 118
